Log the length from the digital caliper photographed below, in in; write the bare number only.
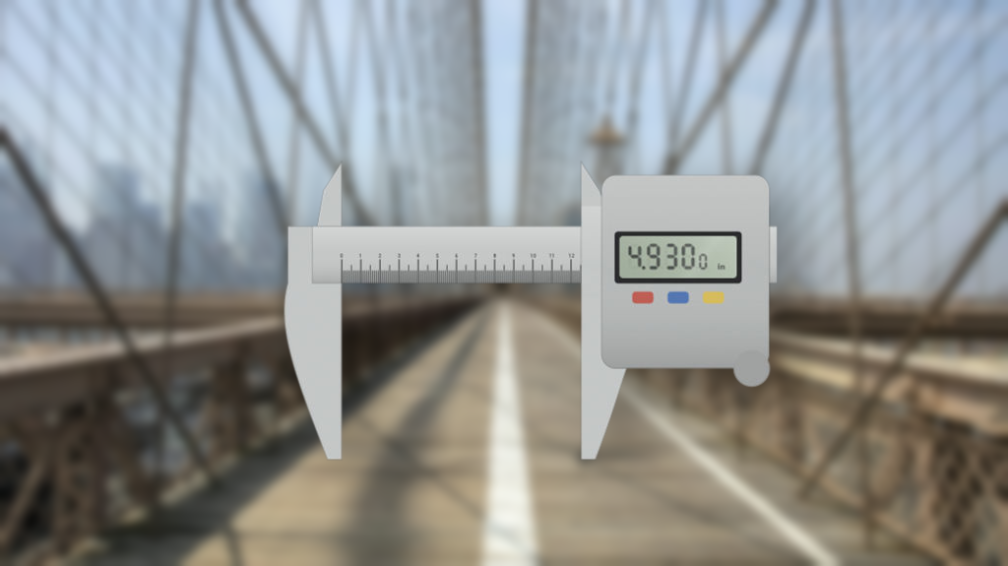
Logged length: 4.9300
